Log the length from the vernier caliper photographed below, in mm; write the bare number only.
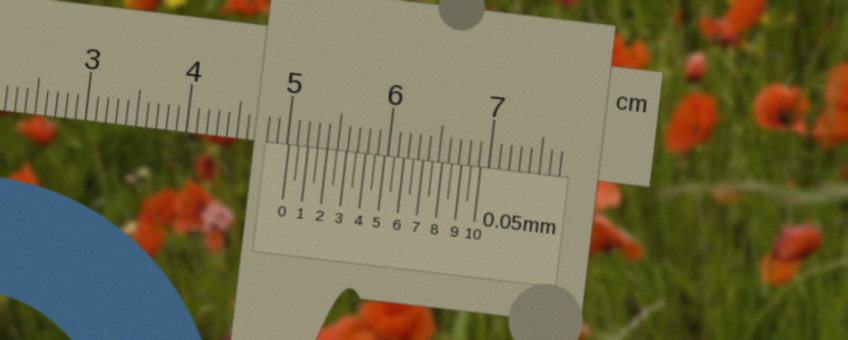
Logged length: 50.2
